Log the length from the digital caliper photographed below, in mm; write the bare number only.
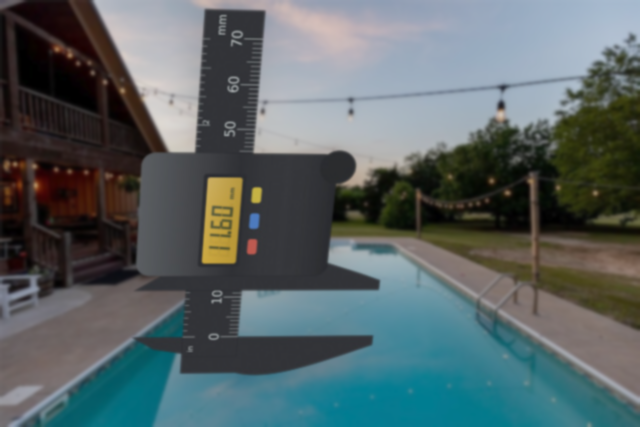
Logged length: 11.60
